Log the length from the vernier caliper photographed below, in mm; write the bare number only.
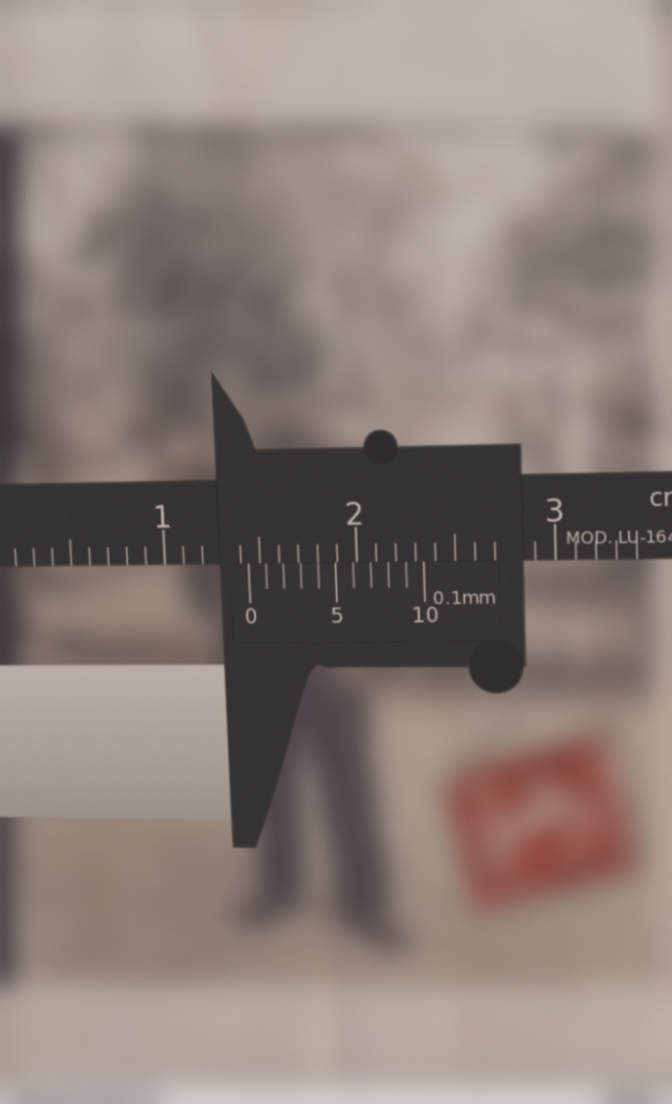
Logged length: 14.4
